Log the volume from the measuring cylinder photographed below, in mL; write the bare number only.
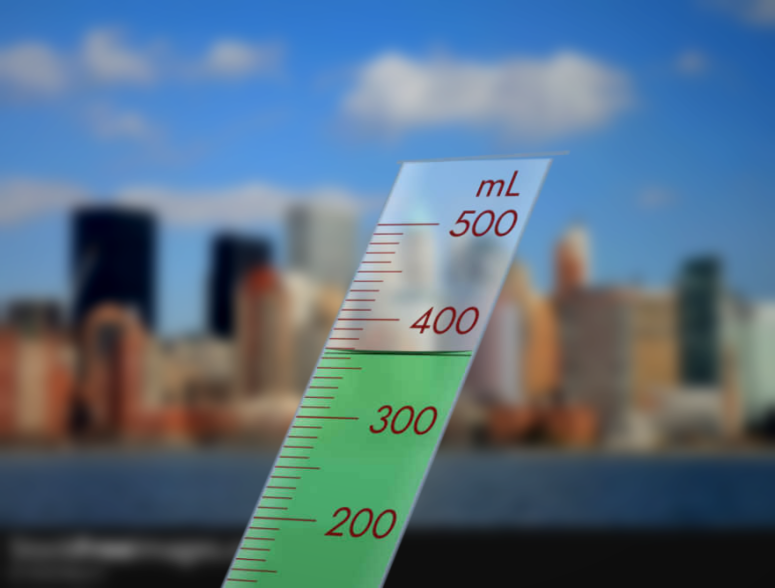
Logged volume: 365
